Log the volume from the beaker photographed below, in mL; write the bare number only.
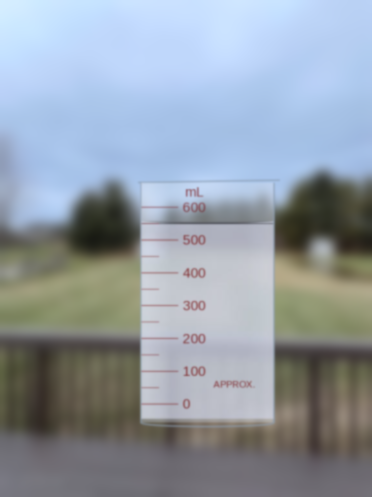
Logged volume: 550
